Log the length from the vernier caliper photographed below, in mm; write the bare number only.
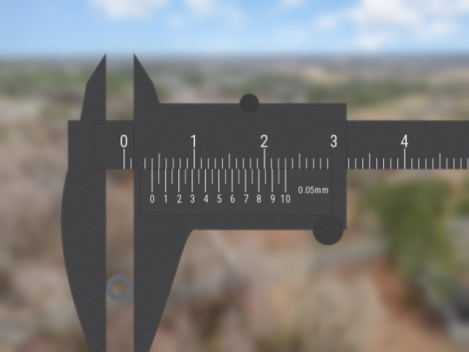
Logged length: 4.0
